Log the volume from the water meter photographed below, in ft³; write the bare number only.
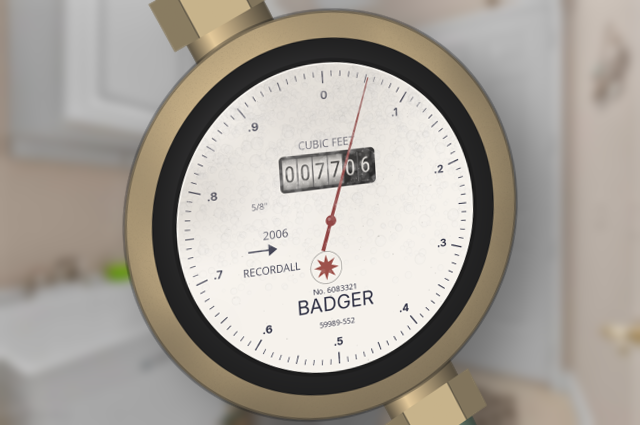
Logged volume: 7706.05
